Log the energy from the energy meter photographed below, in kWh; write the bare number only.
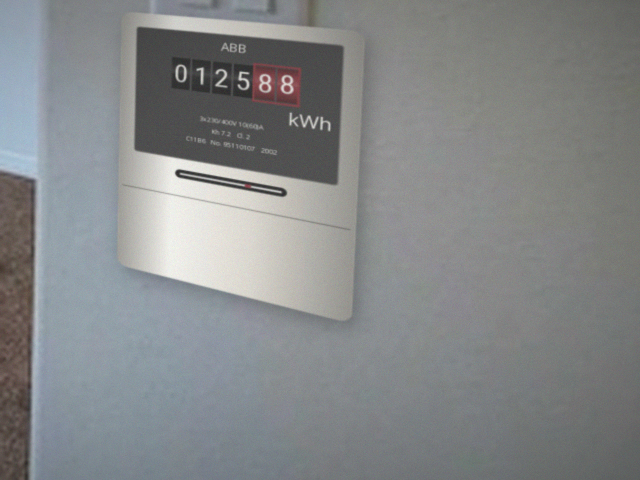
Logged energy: 125.88
